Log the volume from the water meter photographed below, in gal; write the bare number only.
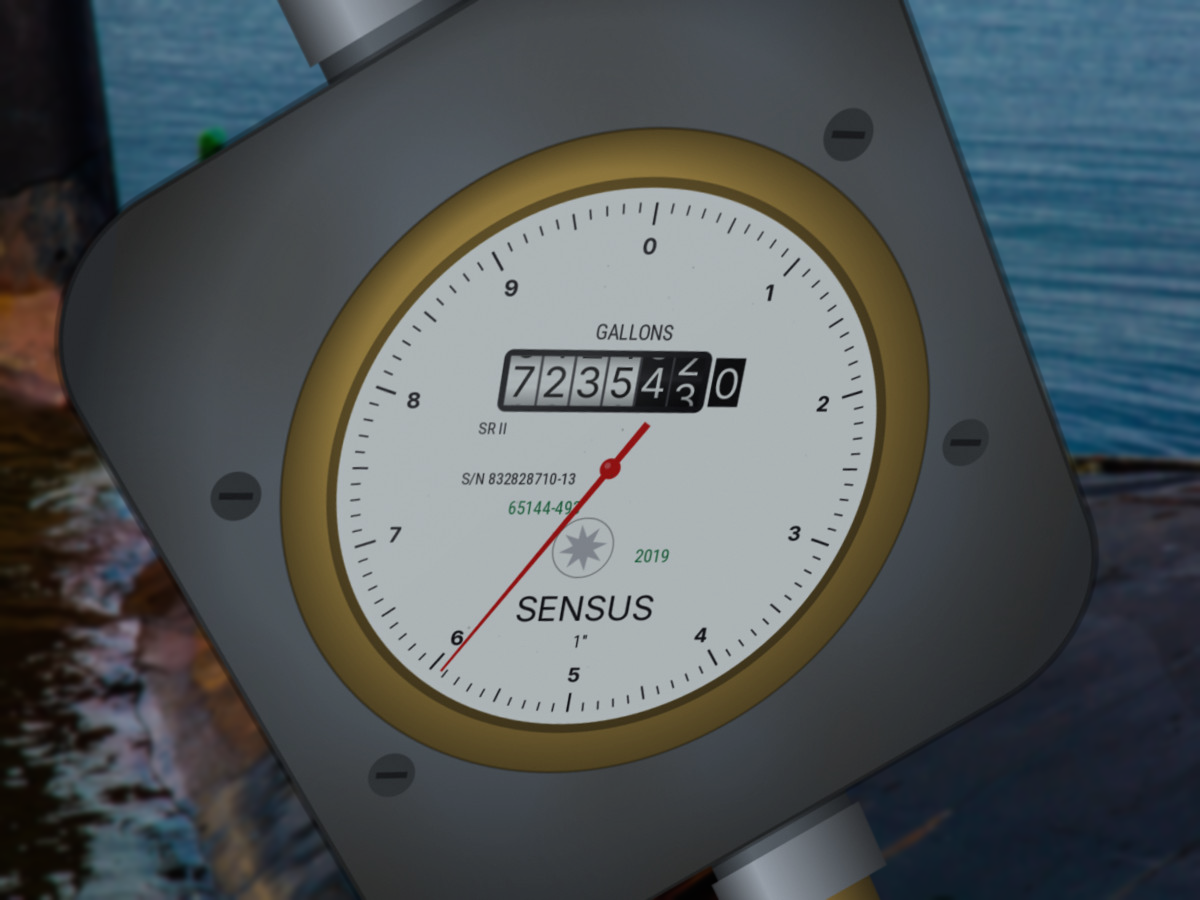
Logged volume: 7235425.9
